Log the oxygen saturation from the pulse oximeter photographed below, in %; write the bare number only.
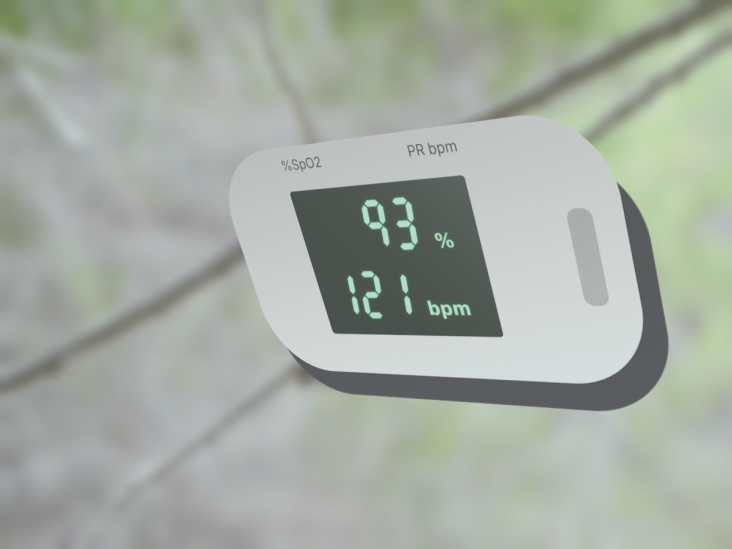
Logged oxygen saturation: 93
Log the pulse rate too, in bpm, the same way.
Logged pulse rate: 121
